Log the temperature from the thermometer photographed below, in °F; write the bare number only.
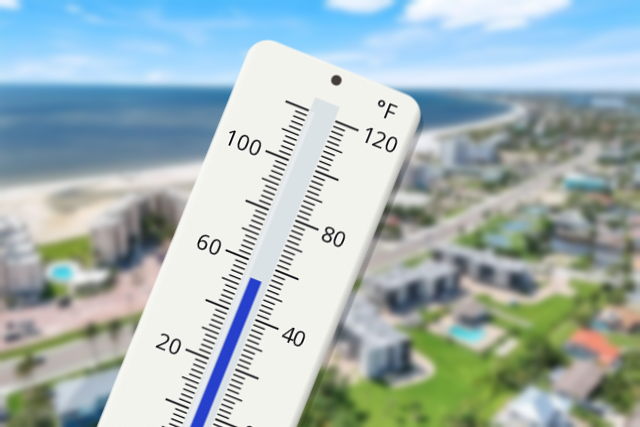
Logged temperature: 54
